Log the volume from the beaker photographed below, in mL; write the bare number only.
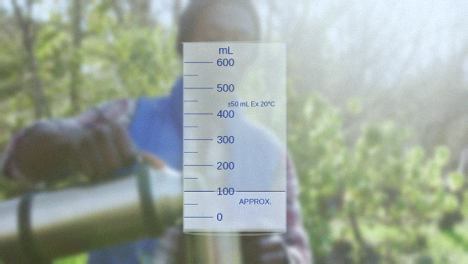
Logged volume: 100
